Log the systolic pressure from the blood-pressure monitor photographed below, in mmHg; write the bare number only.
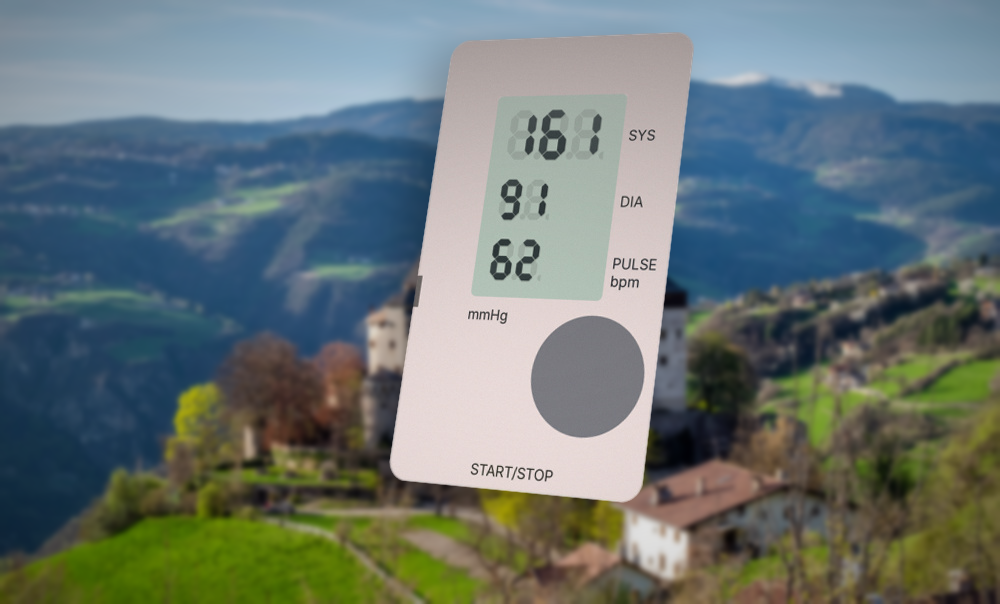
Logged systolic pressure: 161
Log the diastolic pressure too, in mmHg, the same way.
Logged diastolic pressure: 91
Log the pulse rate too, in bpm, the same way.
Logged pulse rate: 62
